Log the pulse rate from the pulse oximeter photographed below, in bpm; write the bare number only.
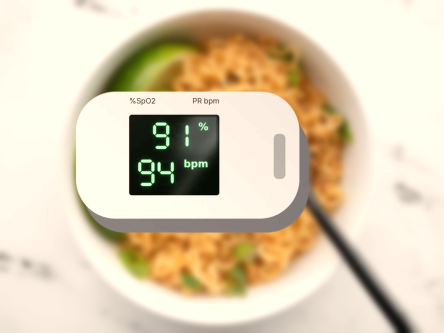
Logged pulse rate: 94
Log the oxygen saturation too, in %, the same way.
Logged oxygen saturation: 91
